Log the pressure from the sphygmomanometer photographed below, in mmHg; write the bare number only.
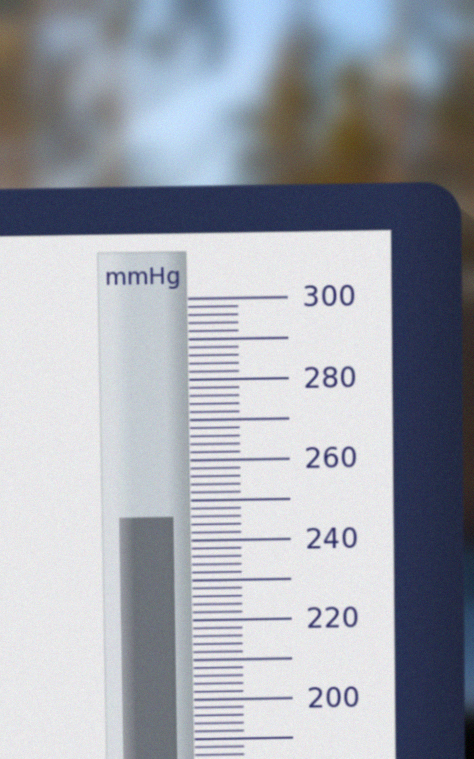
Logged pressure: 246
